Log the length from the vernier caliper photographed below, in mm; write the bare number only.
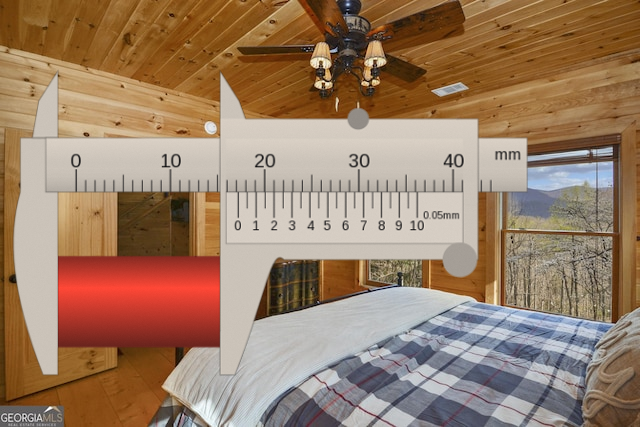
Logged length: 17.2
